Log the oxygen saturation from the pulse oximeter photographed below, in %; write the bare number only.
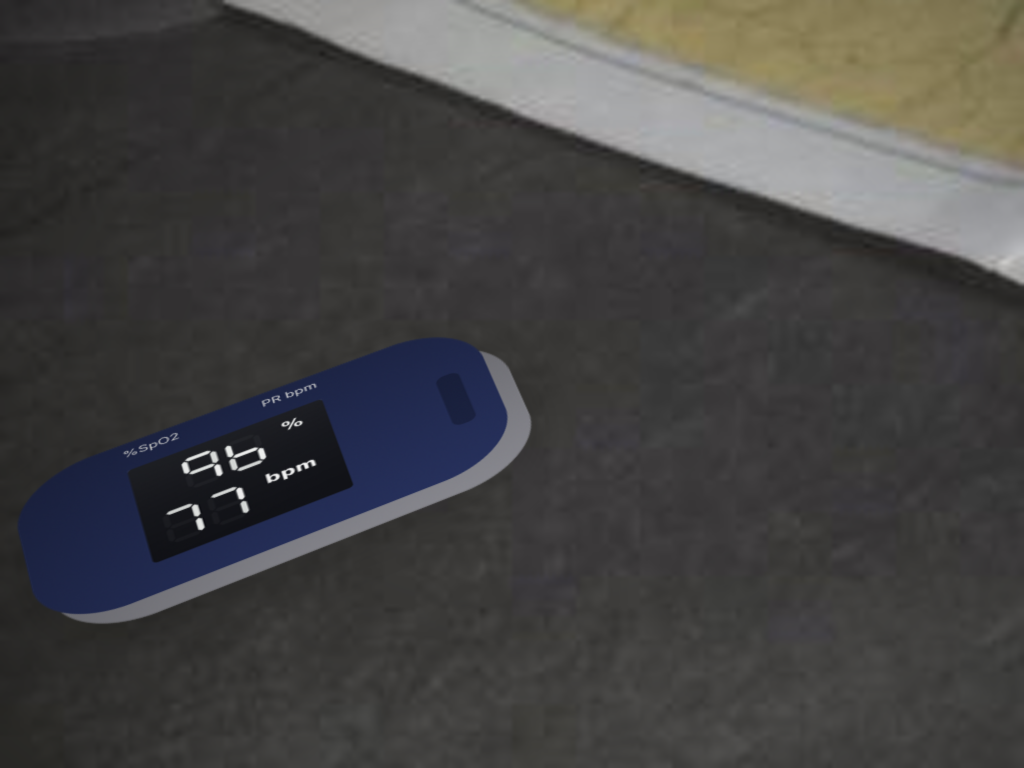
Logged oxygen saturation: 96
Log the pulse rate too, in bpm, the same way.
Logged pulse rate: 77
